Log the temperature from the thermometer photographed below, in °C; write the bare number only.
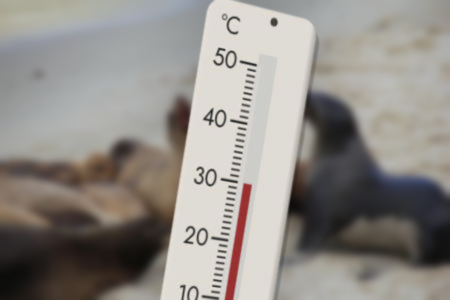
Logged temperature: 30
